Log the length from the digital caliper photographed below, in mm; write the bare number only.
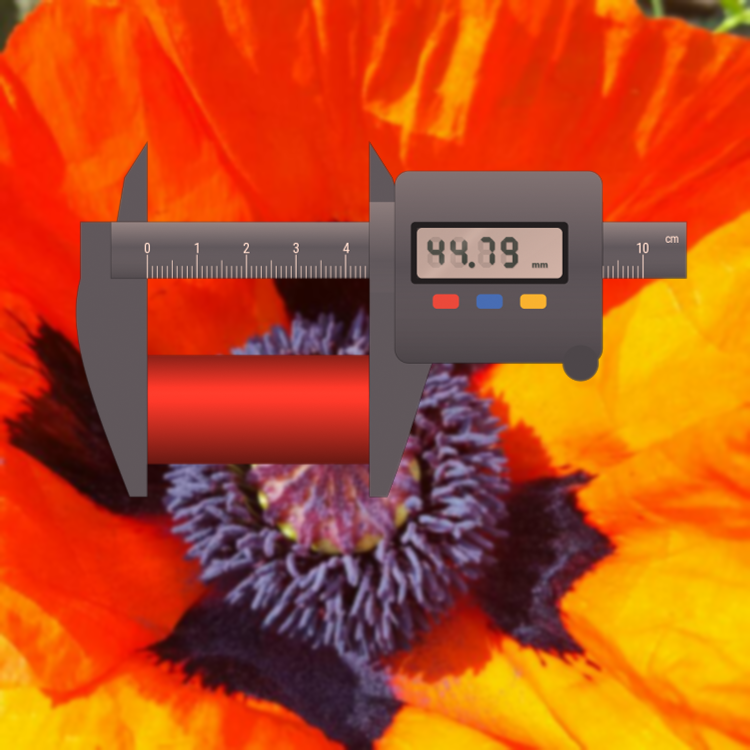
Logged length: 44.79
